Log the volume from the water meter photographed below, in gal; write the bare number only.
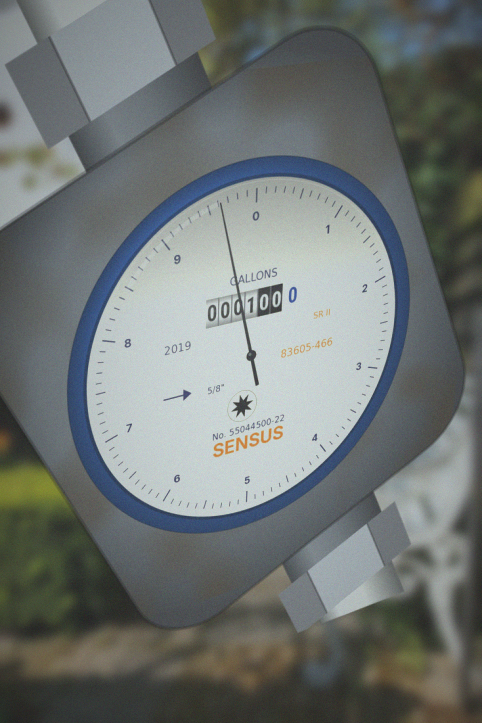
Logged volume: 999.6
